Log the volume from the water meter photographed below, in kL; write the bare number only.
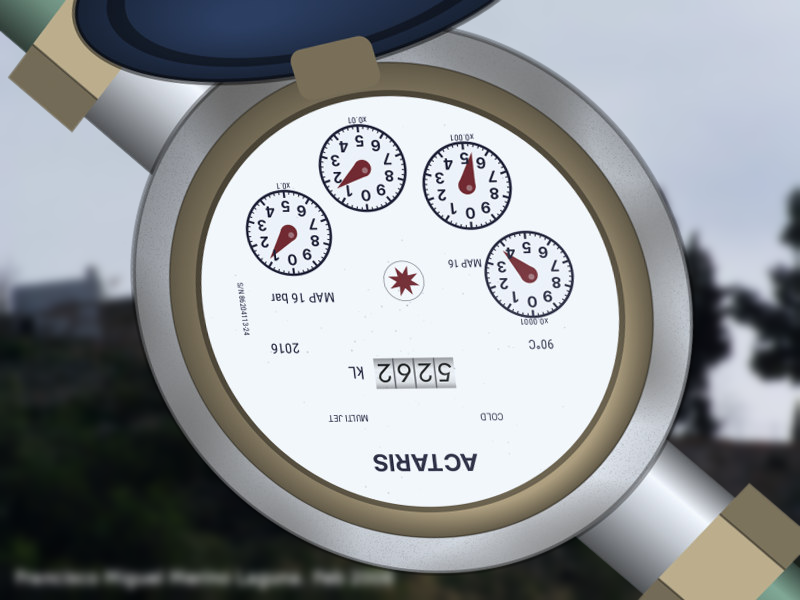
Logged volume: 5262.1153
